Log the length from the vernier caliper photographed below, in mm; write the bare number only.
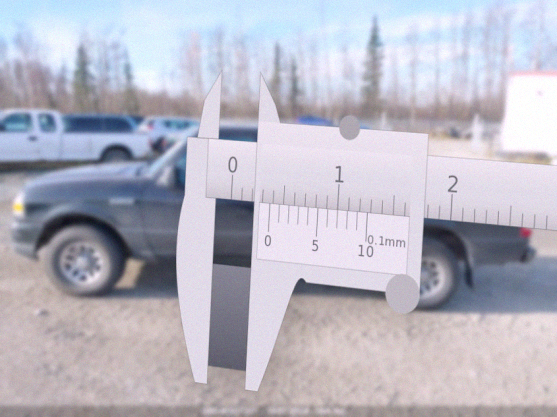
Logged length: 3.7
